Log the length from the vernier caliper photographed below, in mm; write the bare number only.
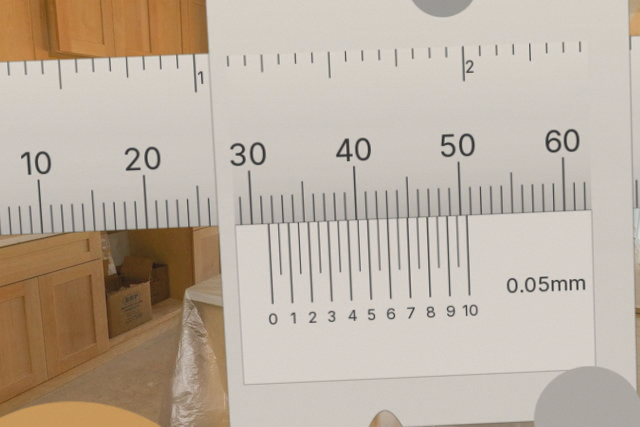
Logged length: 31.6
